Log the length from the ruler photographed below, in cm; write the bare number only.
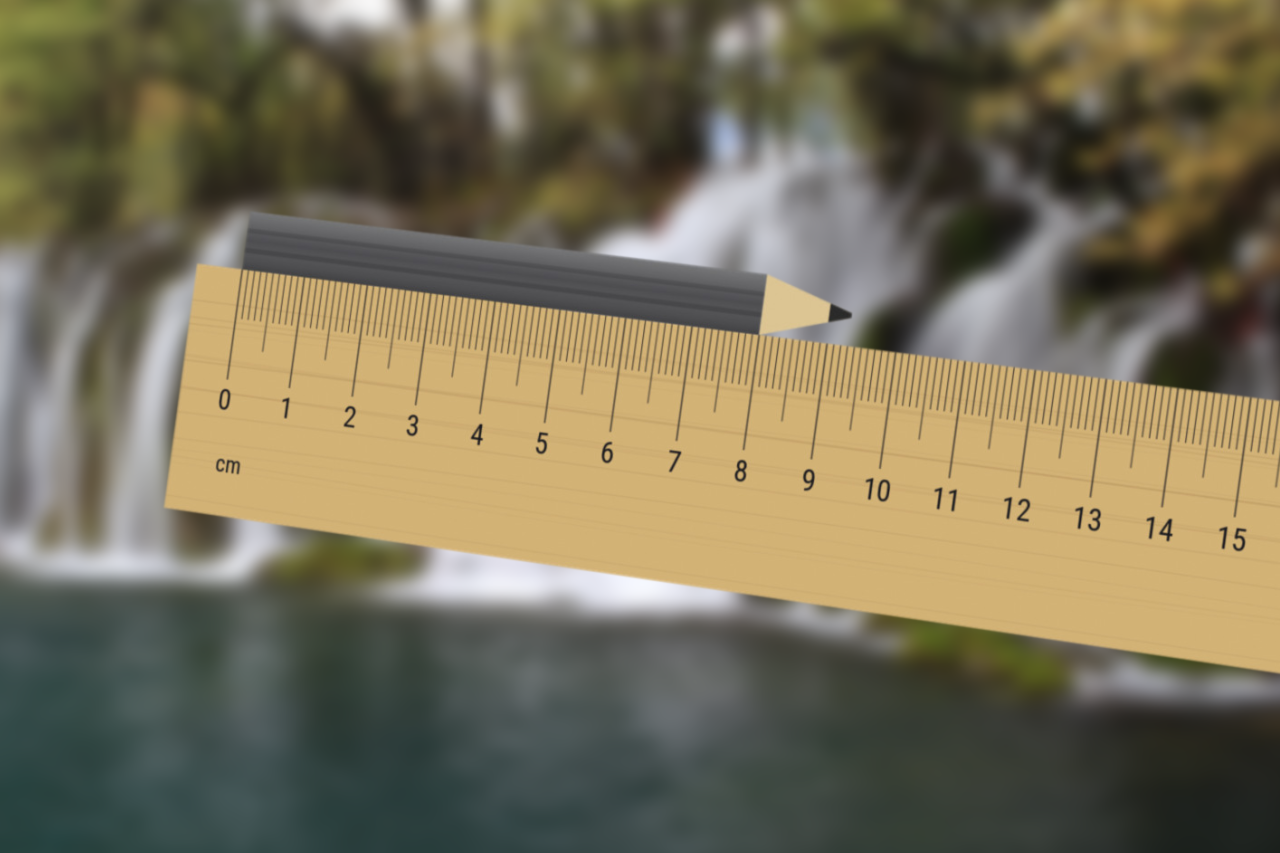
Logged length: 9.3
